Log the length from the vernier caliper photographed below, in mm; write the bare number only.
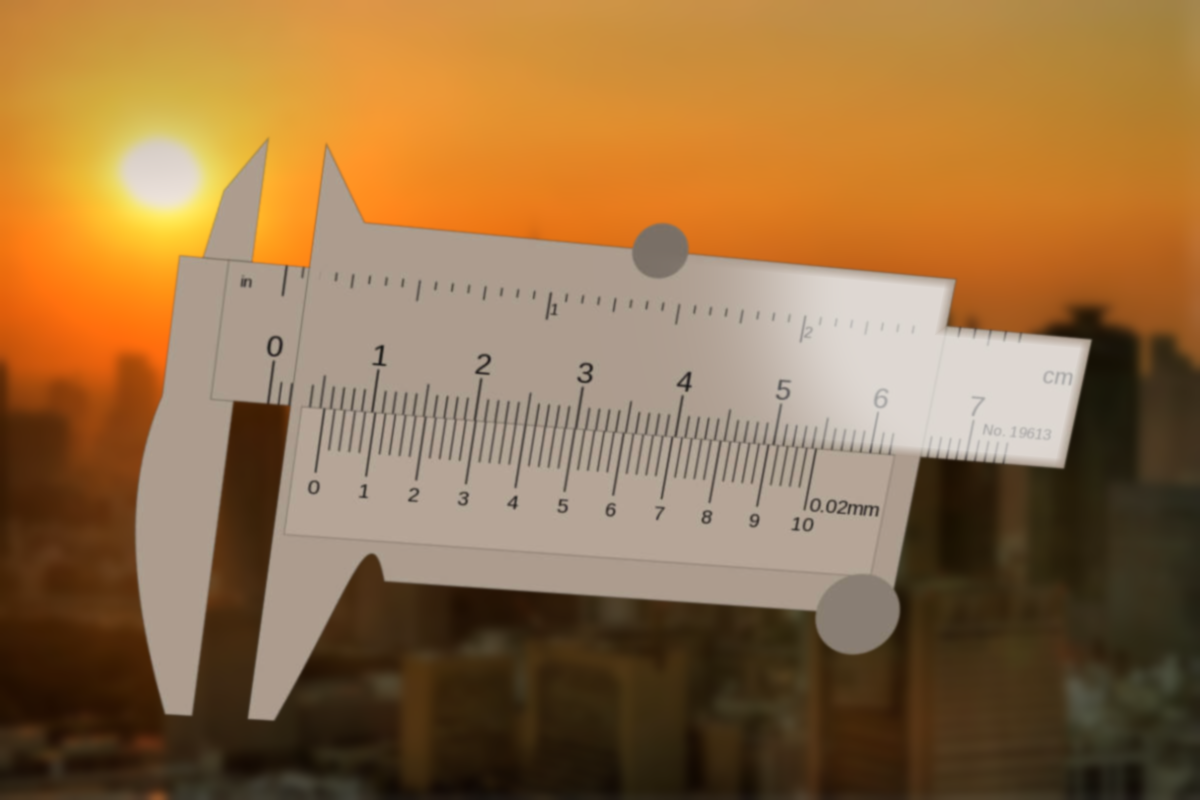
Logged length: 5.4
